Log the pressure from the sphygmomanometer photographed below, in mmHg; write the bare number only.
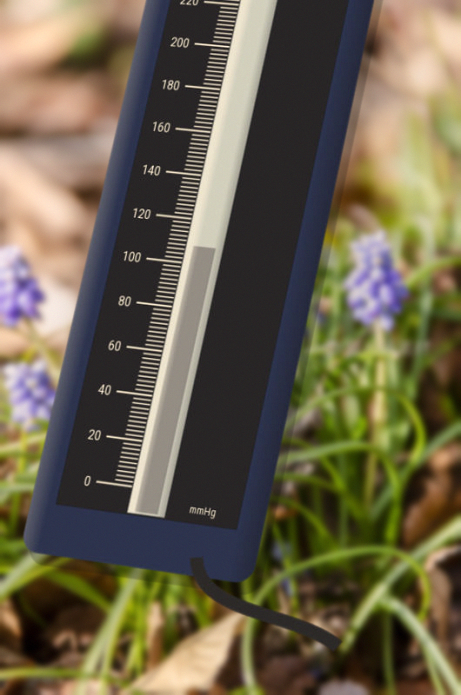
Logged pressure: 108
